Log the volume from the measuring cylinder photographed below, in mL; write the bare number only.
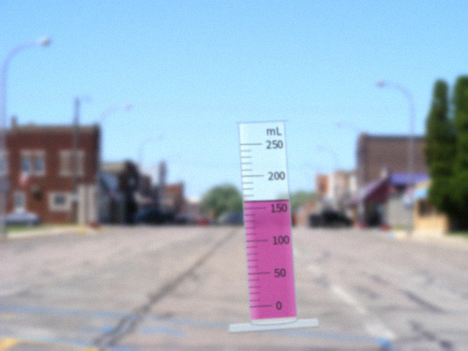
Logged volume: 160
